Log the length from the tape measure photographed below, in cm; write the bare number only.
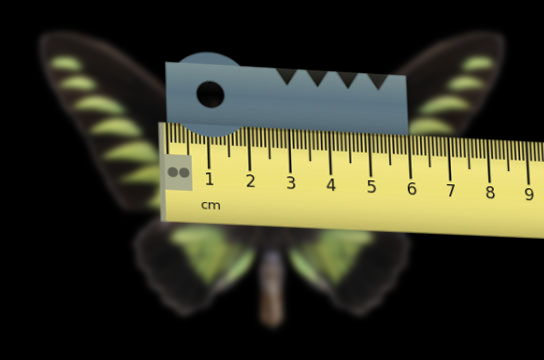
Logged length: 6
